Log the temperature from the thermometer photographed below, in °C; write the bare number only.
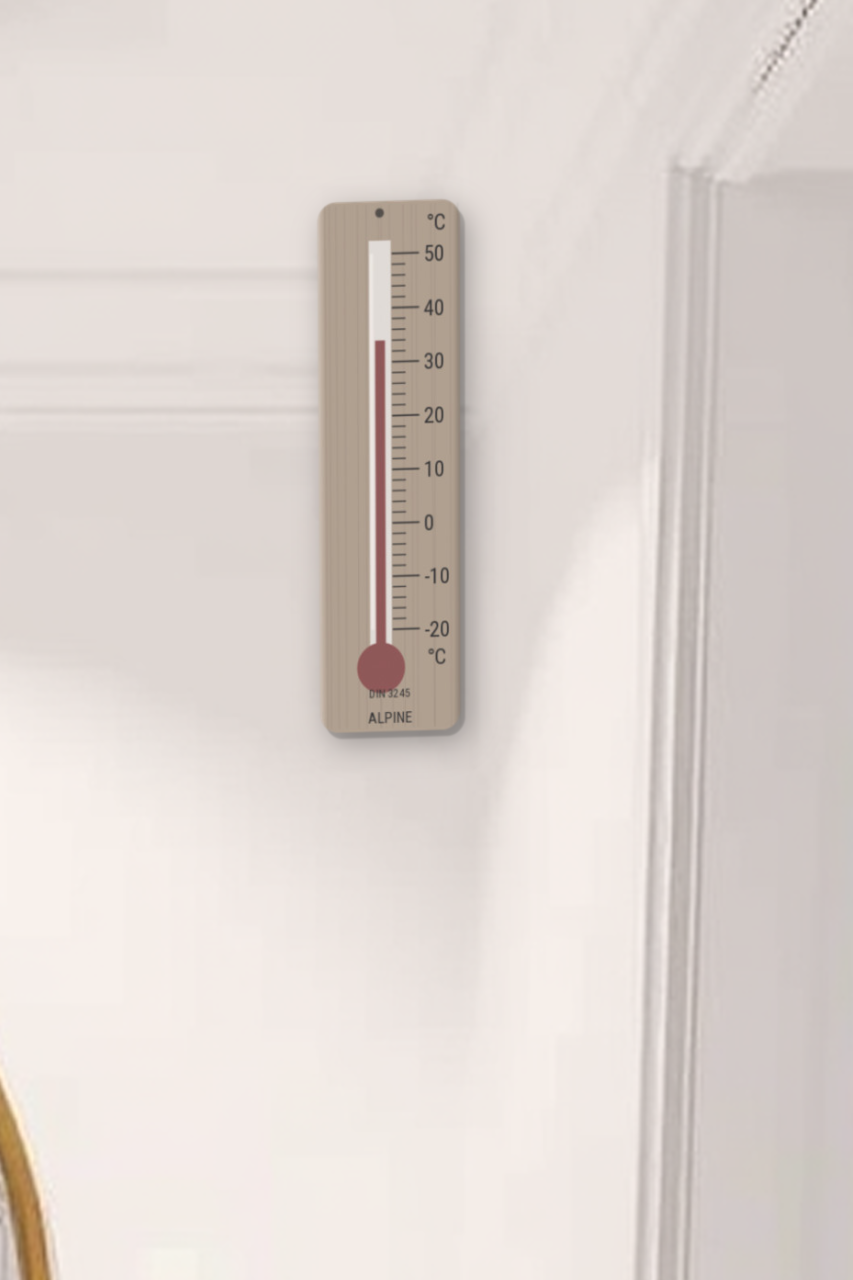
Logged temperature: 34
